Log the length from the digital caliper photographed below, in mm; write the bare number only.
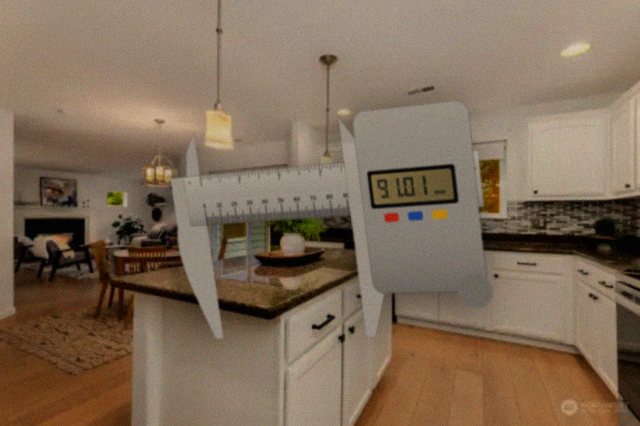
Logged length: 91.01
